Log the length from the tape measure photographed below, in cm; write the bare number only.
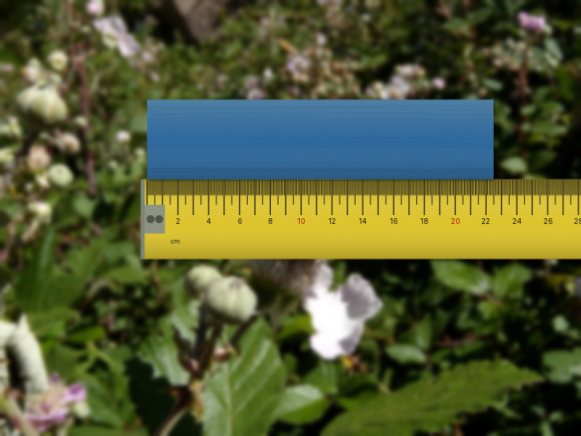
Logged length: 22.5
